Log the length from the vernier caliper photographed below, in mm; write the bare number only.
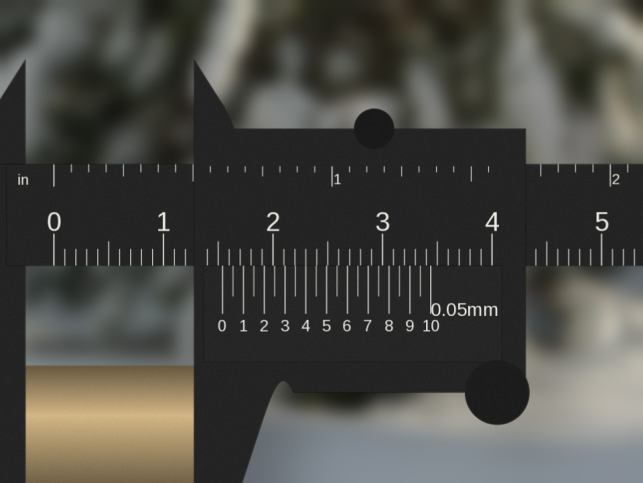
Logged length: 15.4
